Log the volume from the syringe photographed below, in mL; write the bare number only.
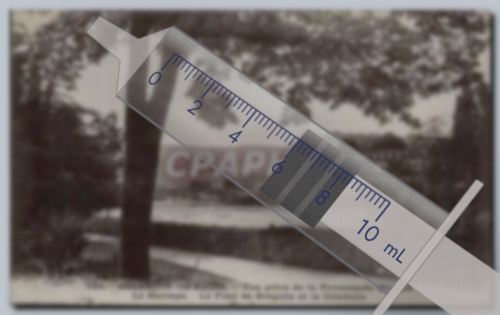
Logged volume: 6
